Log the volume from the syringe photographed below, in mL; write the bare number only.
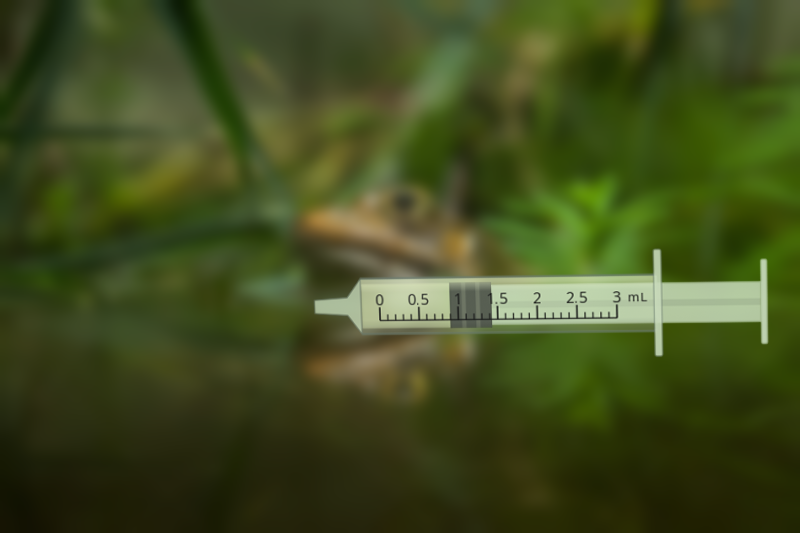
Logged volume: 0.9
